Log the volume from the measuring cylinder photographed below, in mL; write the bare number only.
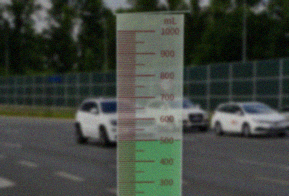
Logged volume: 500
